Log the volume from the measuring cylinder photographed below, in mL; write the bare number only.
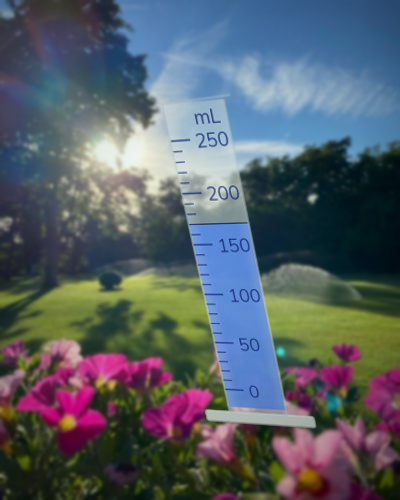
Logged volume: 170
